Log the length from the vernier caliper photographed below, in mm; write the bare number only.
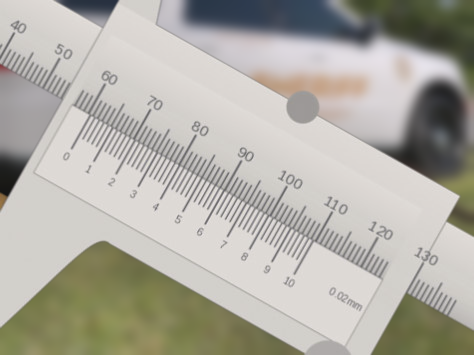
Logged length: 60.5
